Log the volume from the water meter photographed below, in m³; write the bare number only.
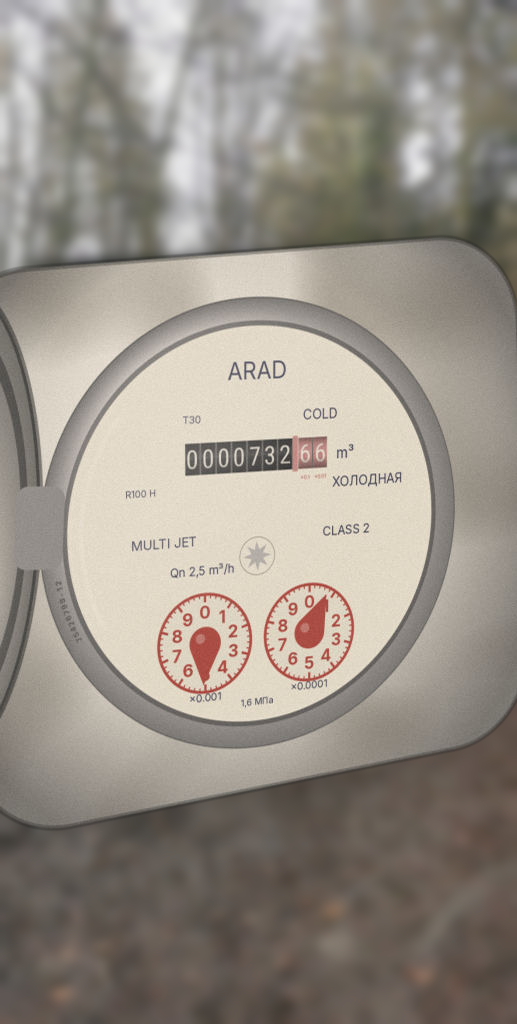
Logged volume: 732.6650
